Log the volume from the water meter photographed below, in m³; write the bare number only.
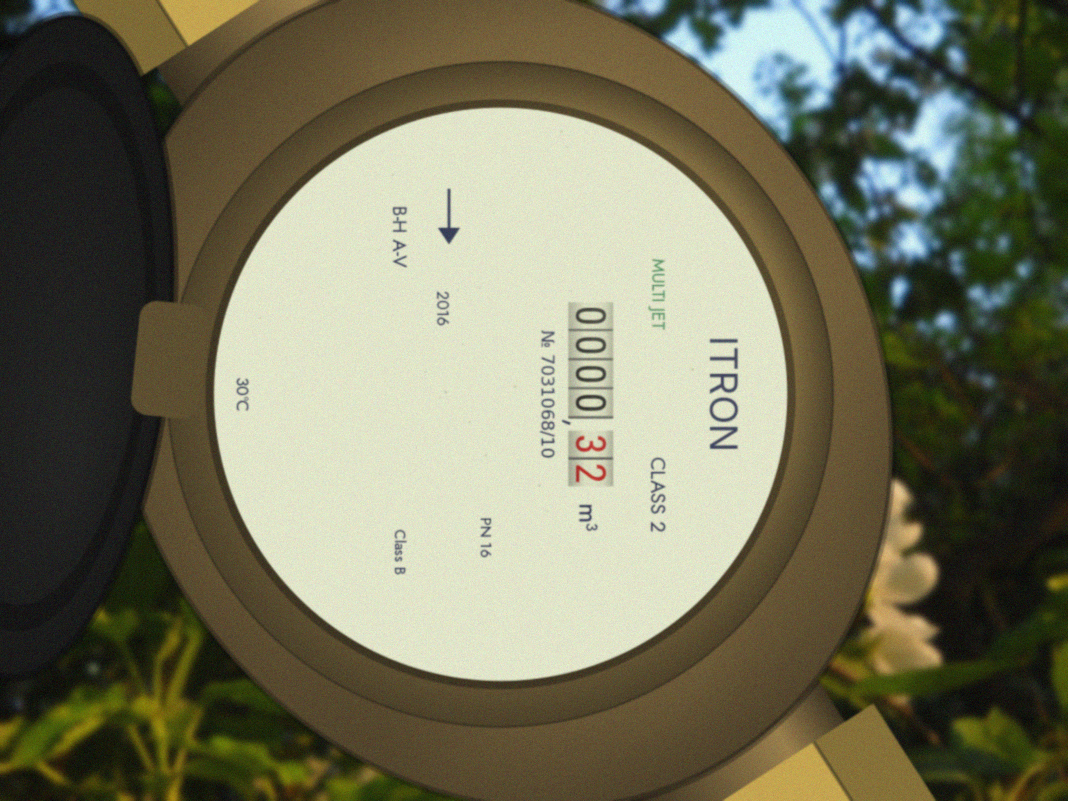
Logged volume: 0.32
